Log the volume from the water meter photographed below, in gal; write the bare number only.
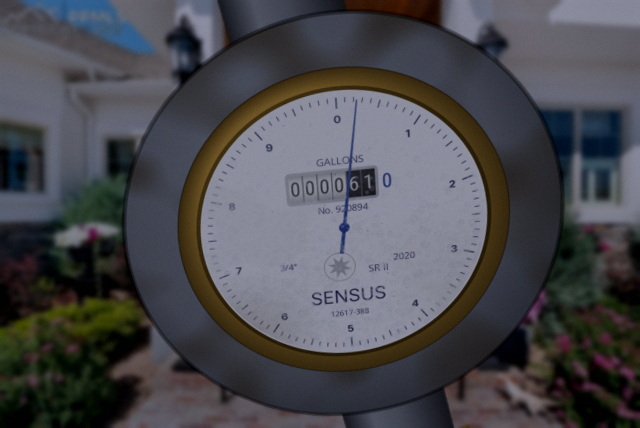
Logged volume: 610.2
